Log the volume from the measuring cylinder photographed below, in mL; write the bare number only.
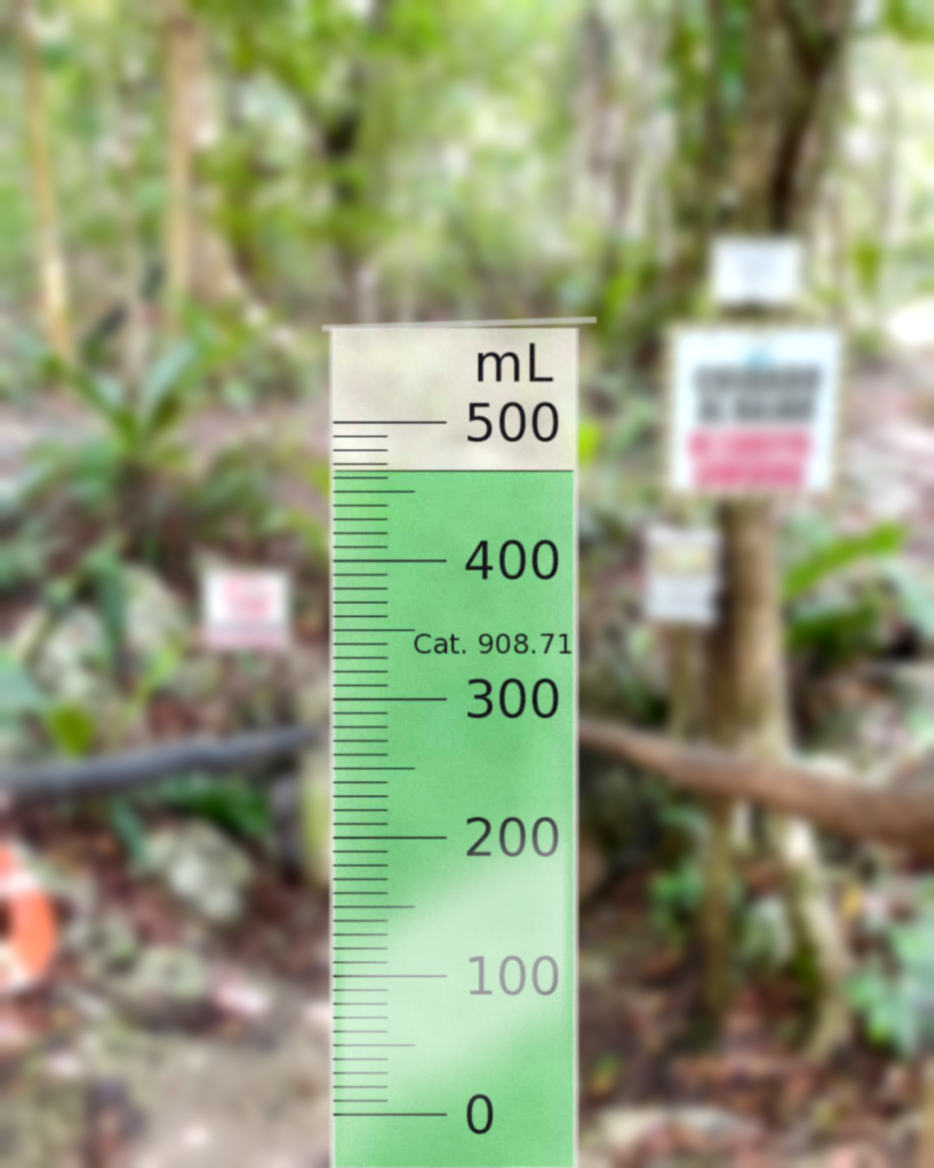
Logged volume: 465
